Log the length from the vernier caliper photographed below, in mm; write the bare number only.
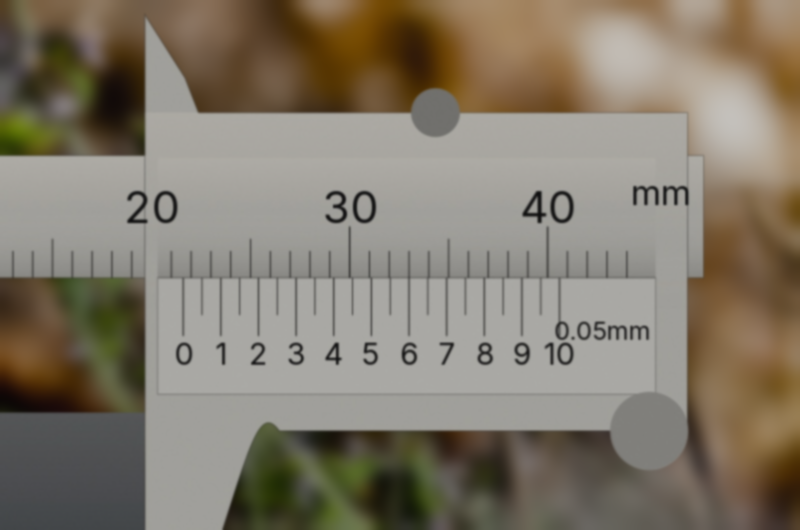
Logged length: 21.6
